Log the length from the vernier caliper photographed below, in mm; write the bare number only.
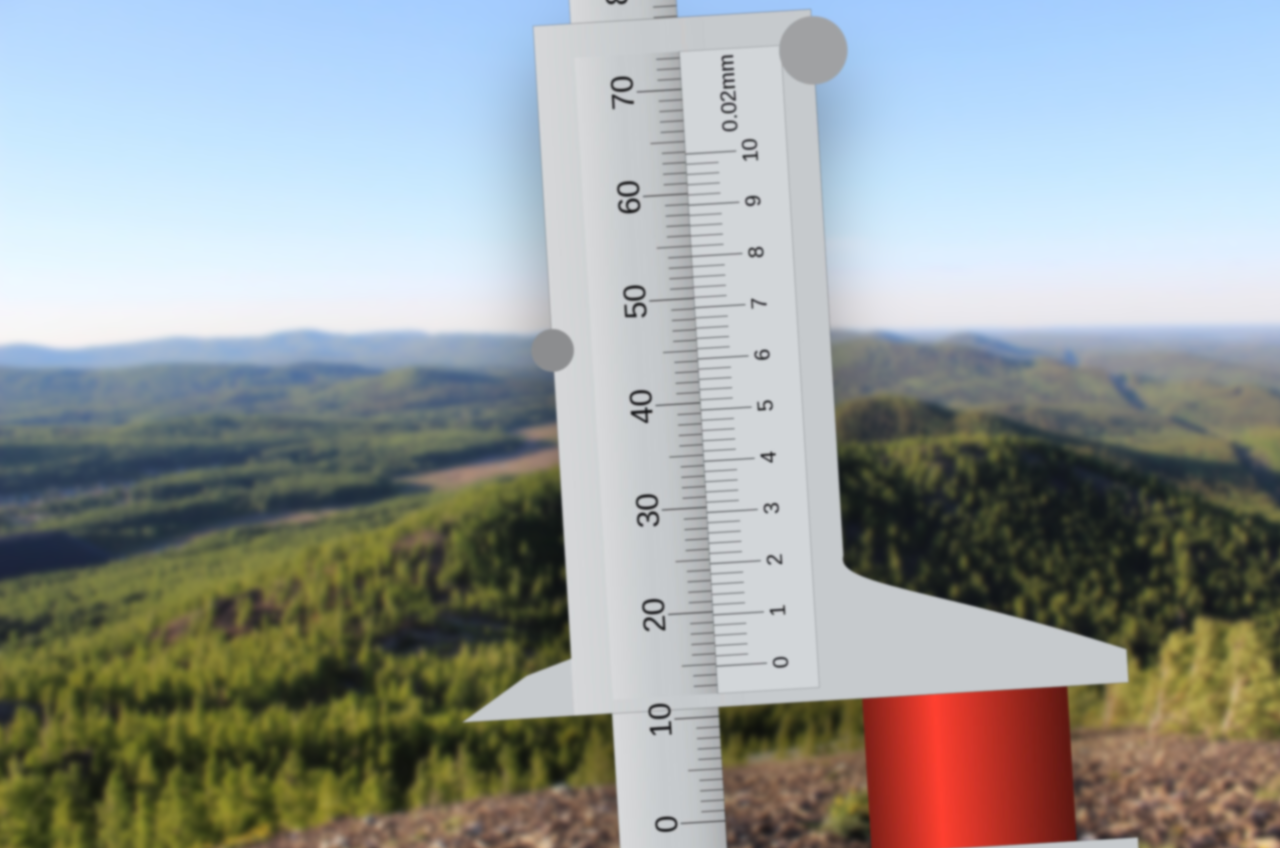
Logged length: 14.8
